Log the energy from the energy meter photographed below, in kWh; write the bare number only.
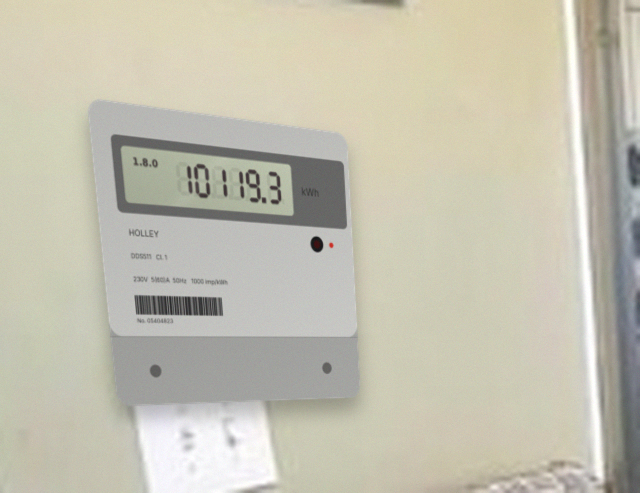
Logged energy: 10119.3
